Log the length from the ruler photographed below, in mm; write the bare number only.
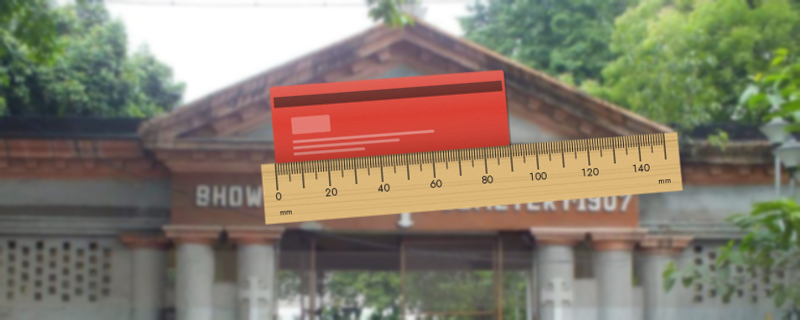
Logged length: 90
